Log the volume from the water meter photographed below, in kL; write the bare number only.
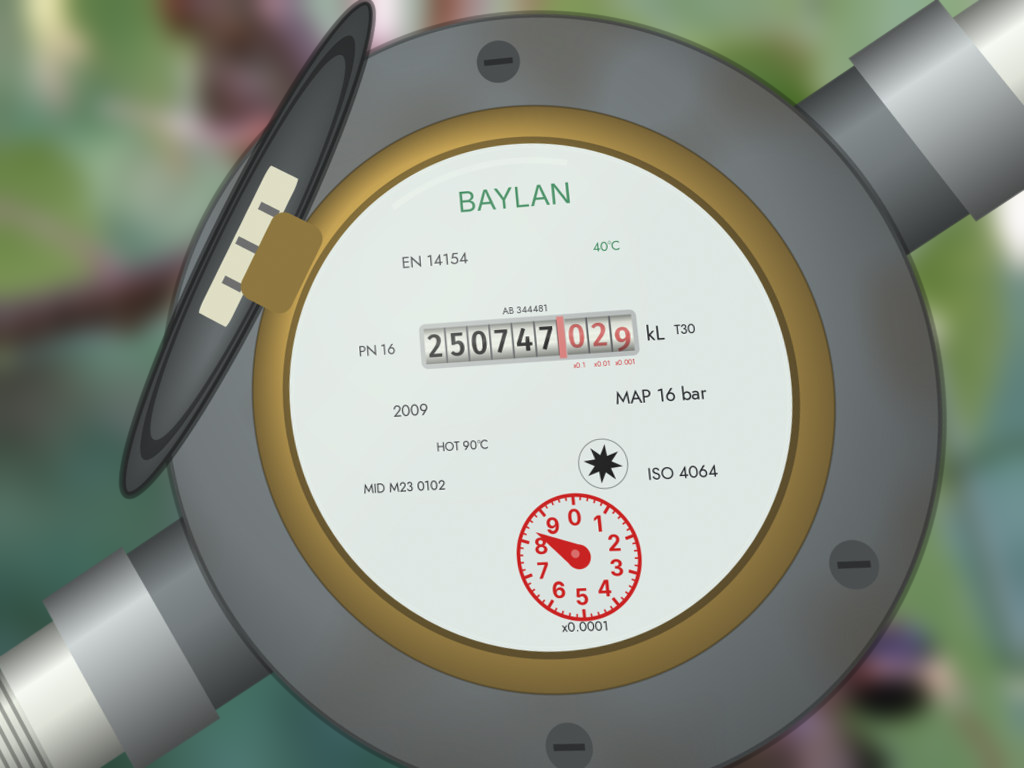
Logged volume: 250747.0288
